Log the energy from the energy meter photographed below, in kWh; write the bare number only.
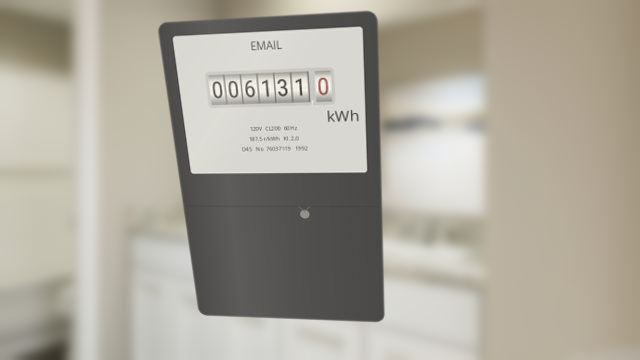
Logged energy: 6131.0
